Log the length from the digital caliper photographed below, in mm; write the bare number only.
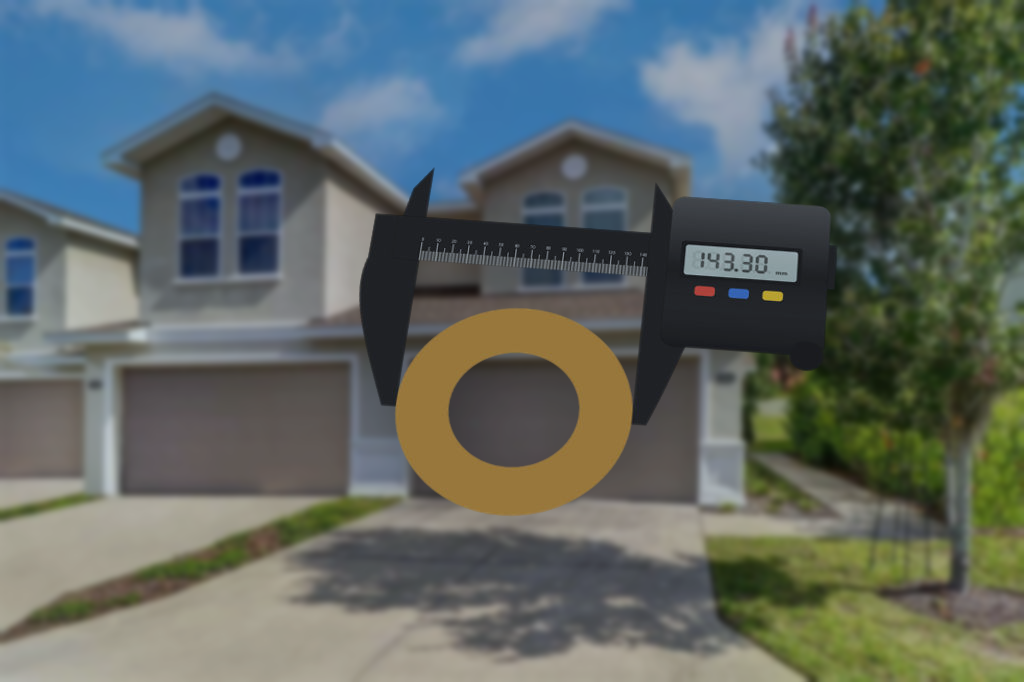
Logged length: 143.30
